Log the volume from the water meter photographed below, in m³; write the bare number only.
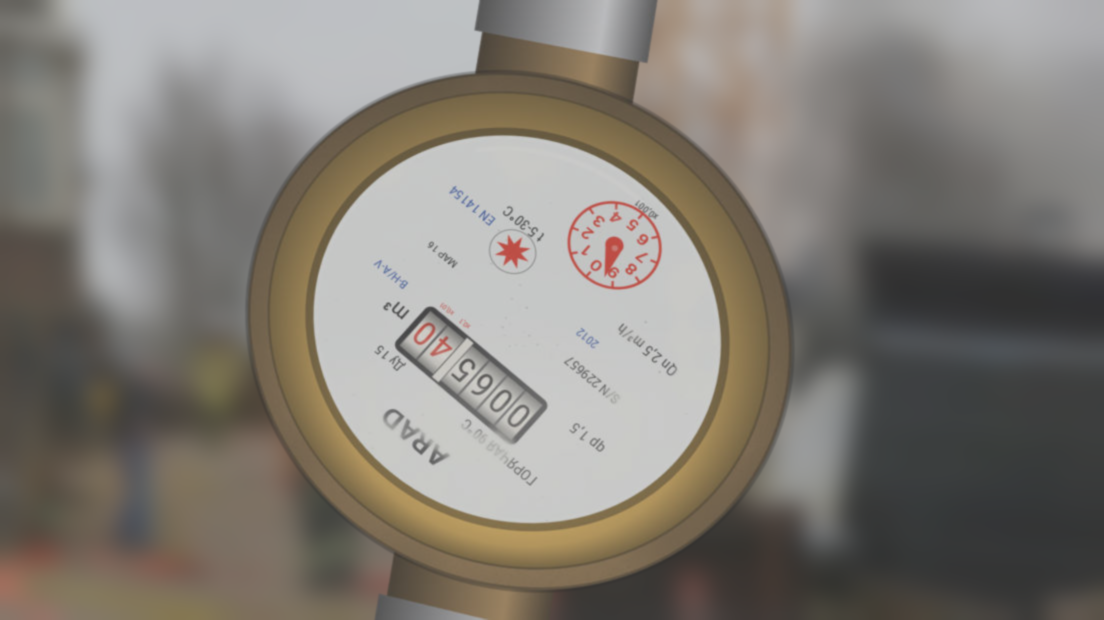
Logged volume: 65.399
